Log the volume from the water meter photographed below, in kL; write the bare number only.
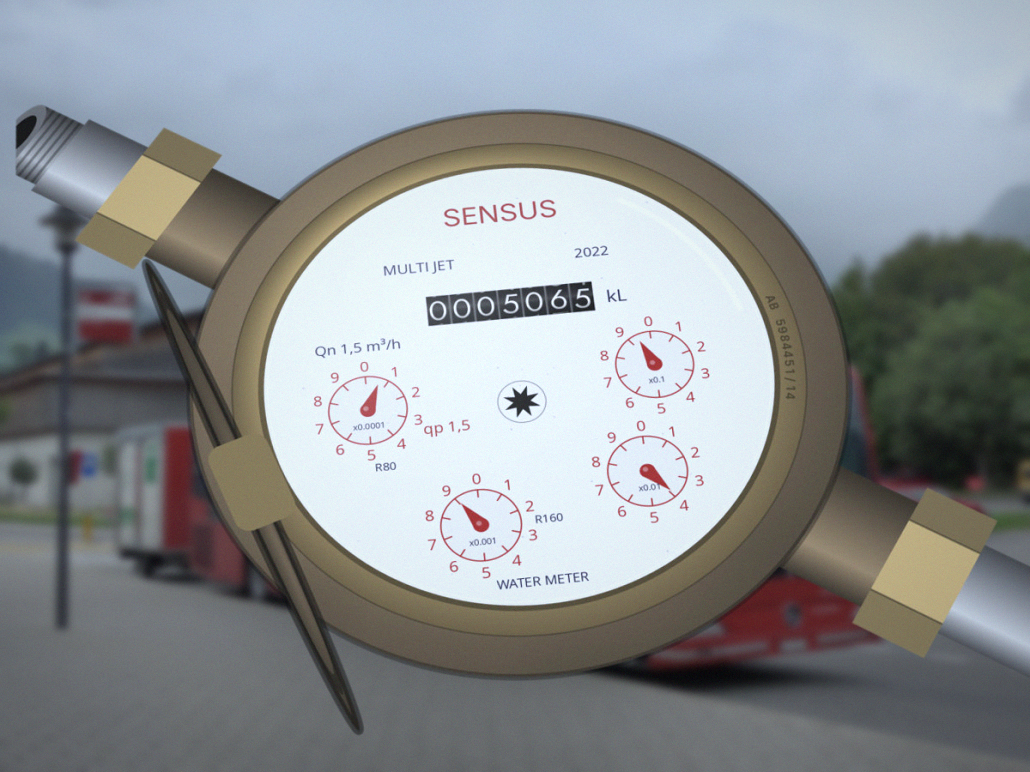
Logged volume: 5064.9390
